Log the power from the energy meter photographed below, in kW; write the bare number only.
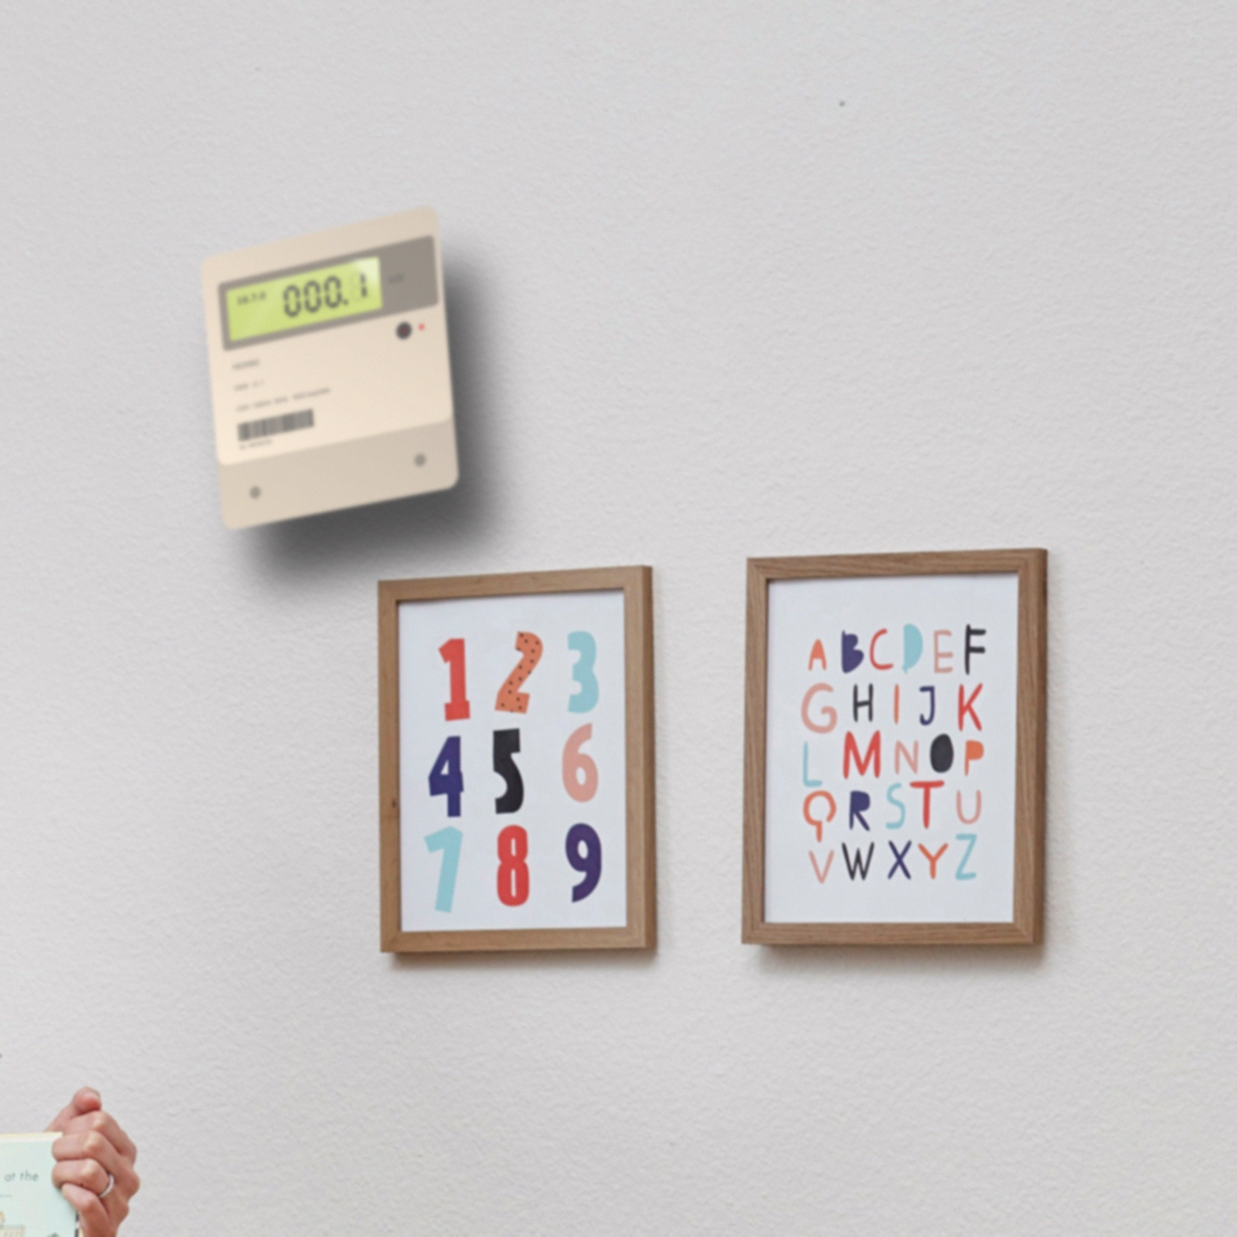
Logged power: 0.1
